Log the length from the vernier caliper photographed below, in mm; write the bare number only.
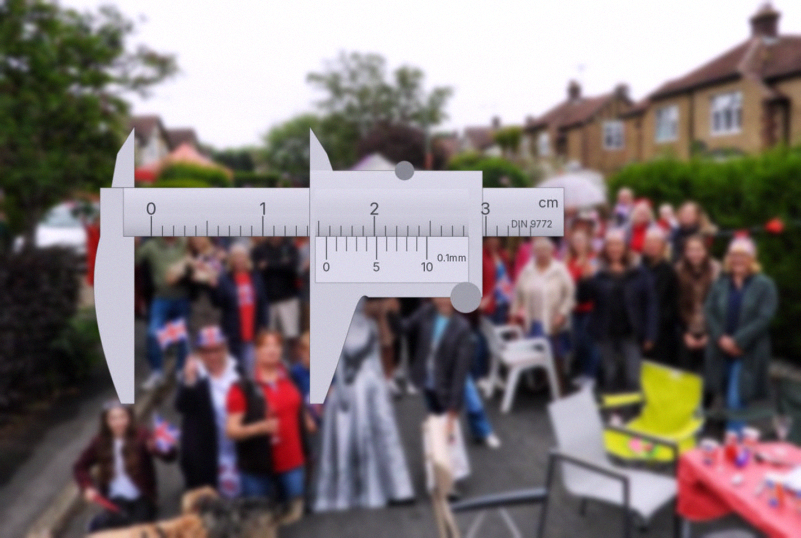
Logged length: 15.7
